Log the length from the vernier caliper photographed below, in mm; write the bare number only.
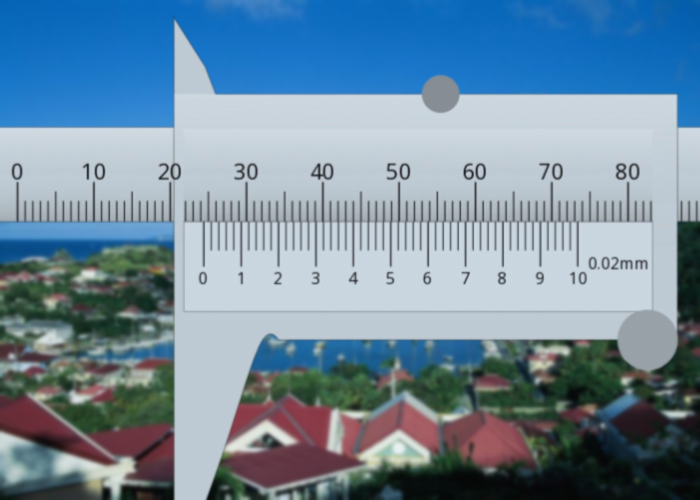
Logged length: 24.4
